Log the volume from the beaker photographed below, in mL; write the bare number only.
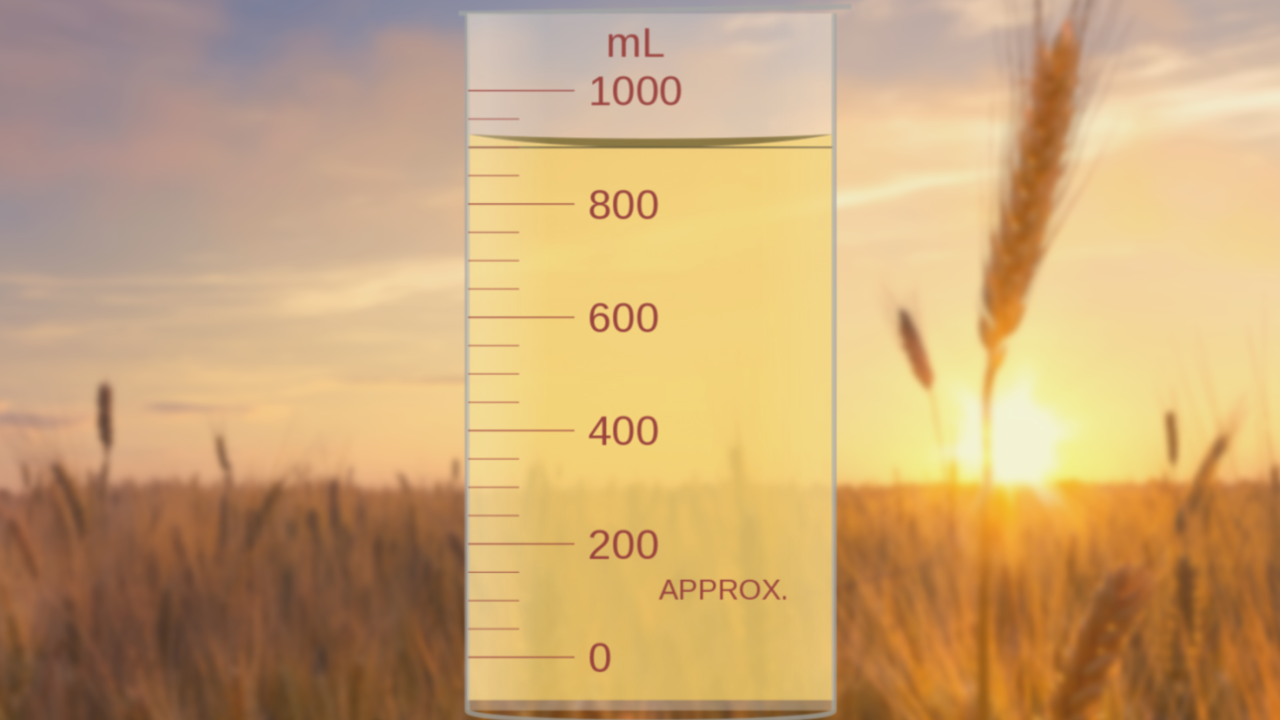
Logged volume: 900
